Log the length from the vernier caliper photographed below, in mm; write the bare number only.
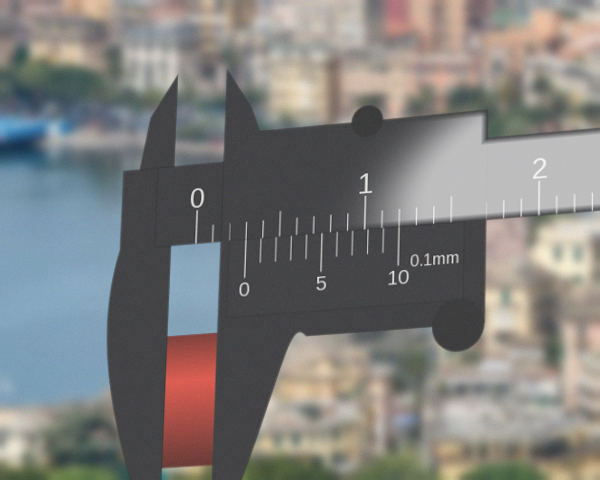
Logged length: 3.0
